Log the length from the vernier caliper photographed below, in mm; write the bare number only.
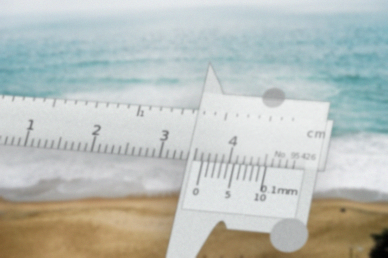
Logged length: 36.2
